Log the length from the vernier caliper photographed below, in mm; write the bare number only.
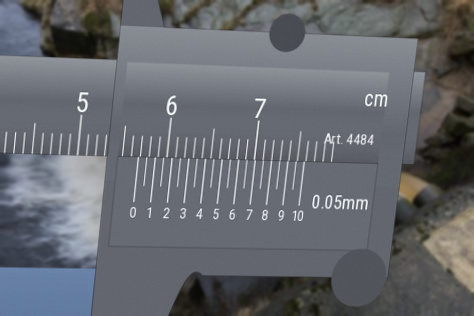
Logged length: 56.8
